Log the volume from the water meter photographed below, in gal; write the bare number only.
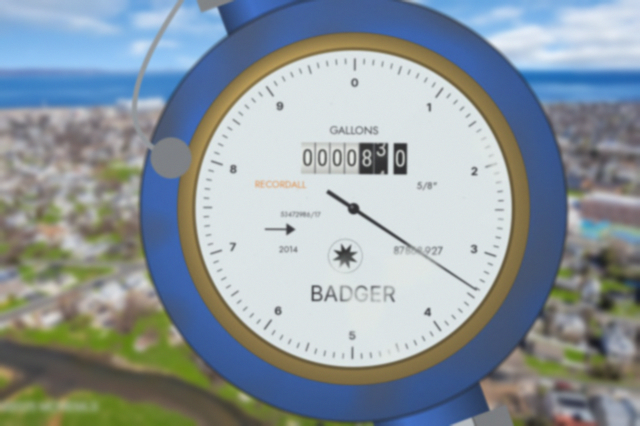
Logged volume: 833.4
